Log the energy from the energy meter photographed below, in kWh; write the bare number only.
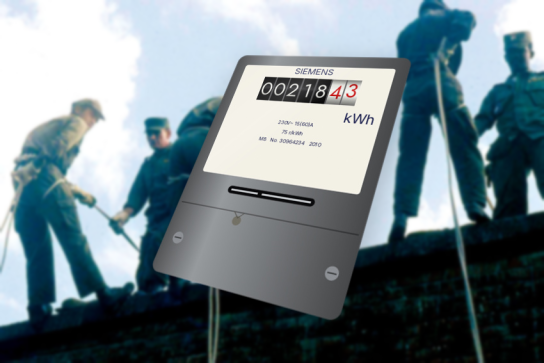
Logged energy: 218.43
